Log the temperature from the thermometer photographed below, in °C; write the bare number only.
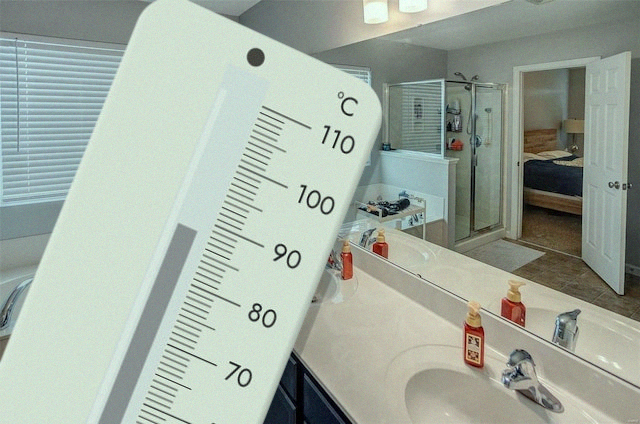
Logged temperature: 88
